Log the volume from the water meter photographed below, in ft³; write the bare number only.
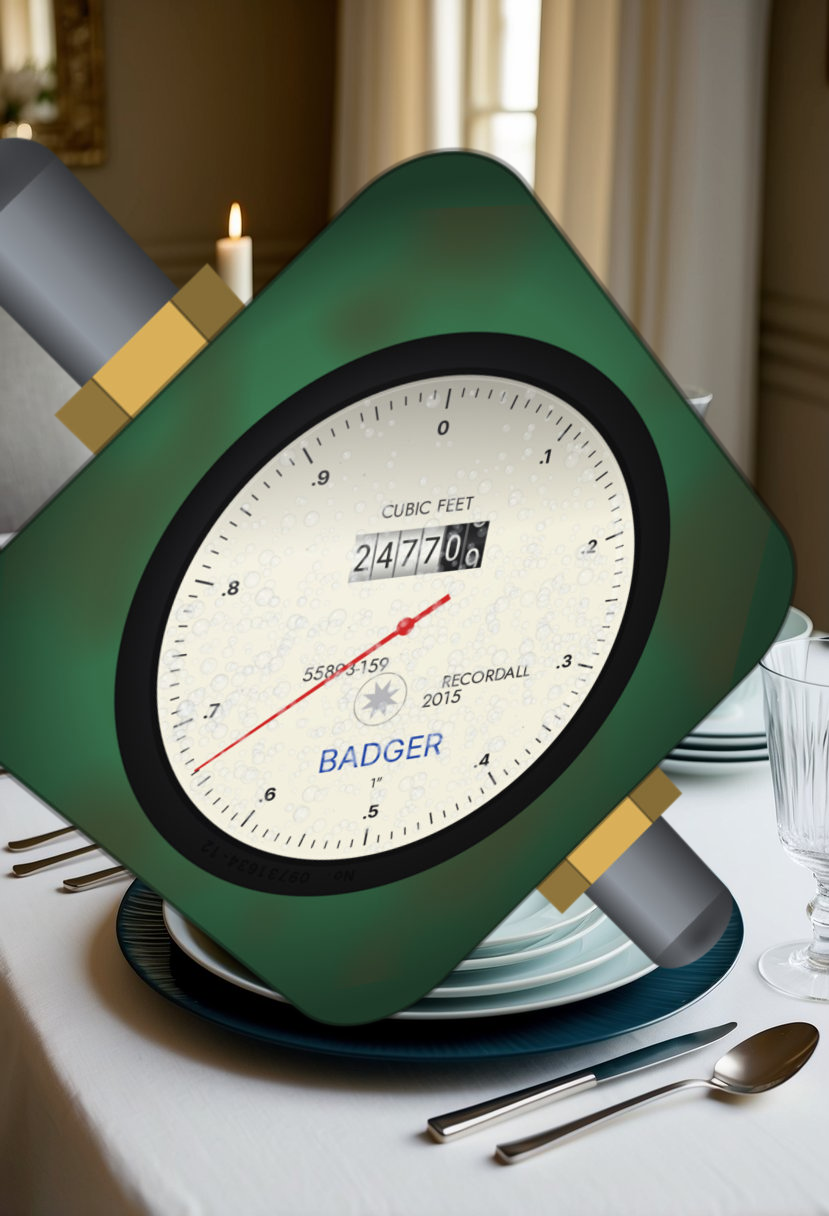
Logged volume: 247708.66
